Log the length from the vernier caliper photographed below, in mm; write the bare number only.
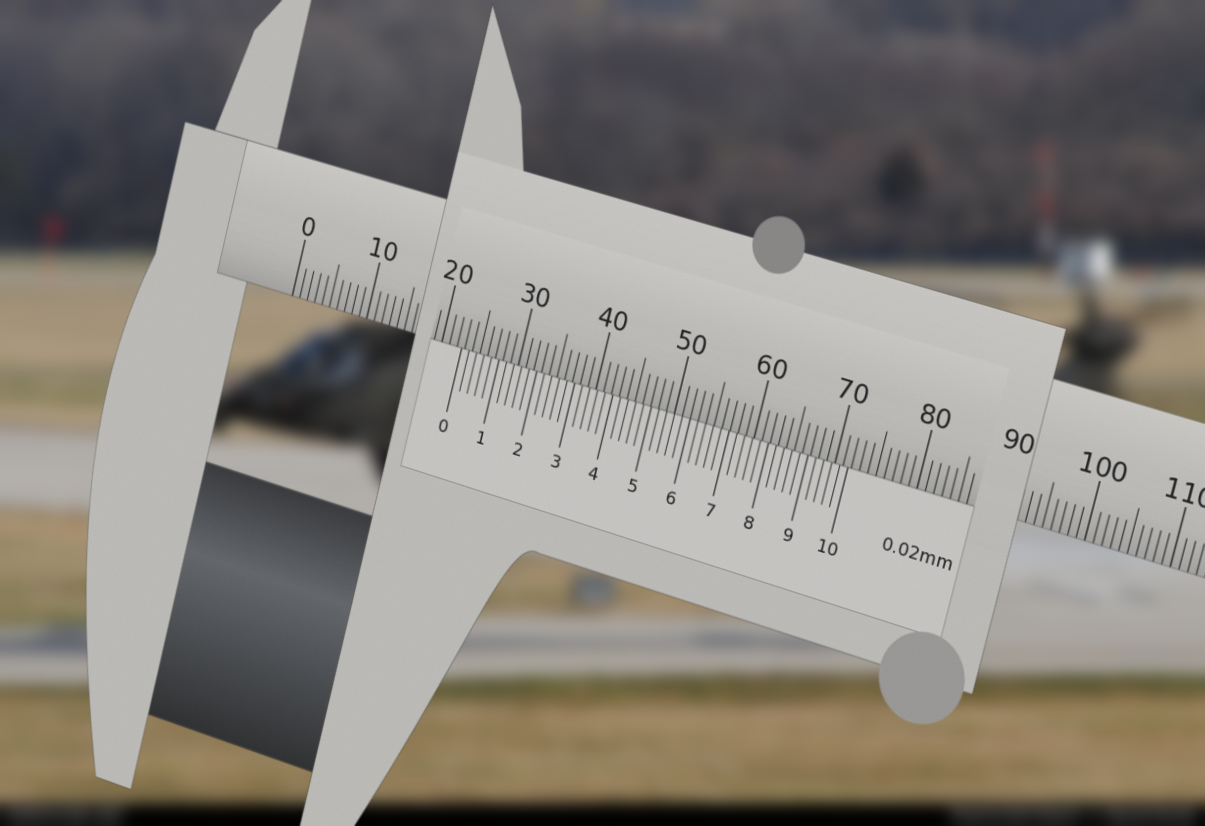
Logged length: 22.6
